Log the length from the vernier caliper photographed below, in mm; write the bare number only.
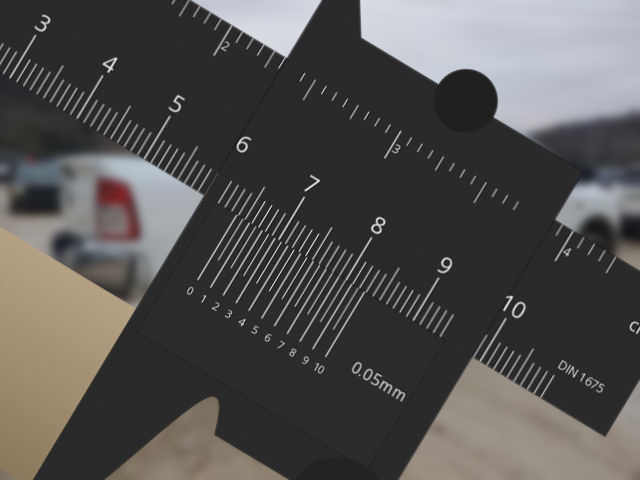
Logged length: 63.8
